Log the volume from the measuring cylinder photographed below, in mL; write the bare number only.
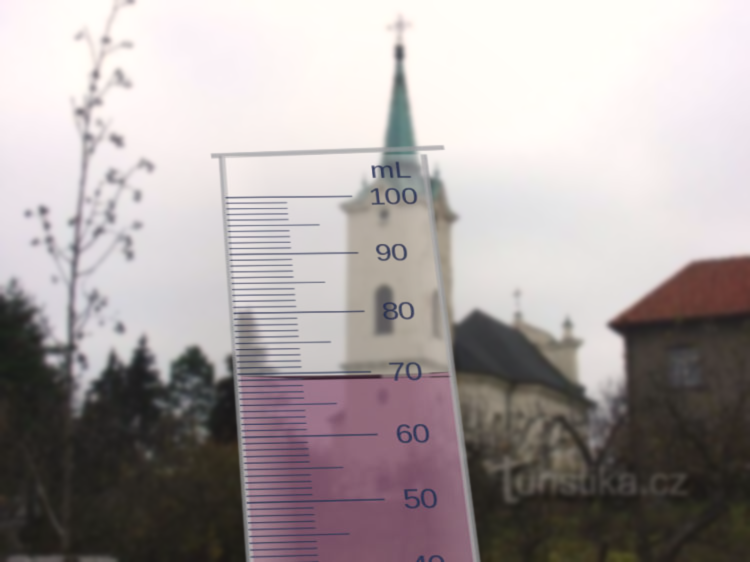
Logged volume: 69
